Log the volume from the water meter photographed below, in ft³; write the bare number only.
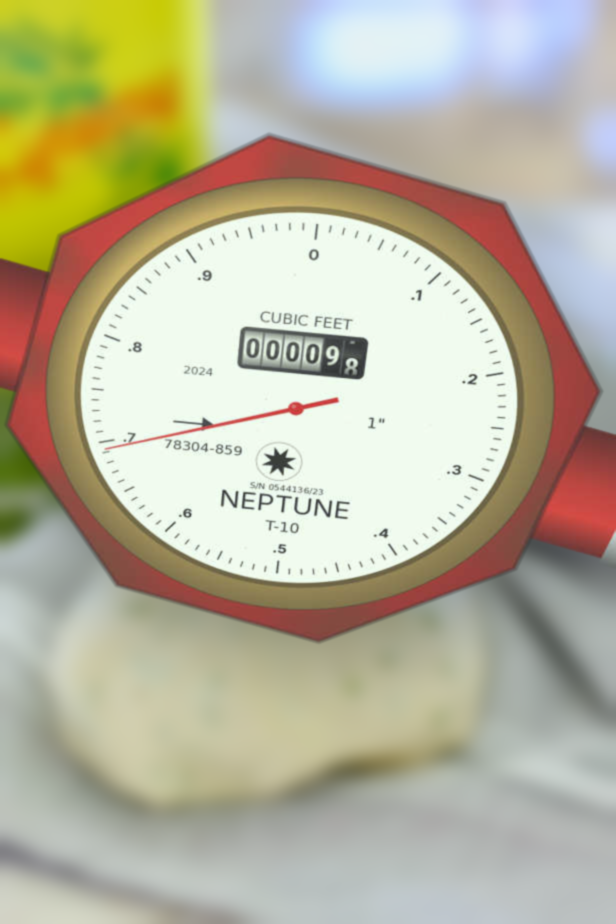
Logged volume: 97.69
